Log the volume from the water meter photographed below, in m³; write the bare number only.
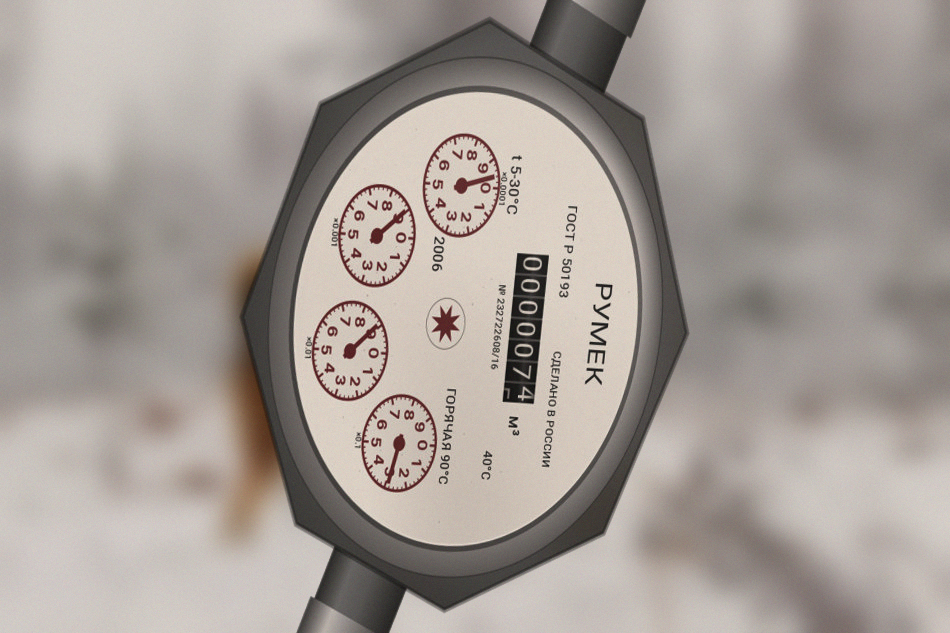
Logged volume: 74.2889
